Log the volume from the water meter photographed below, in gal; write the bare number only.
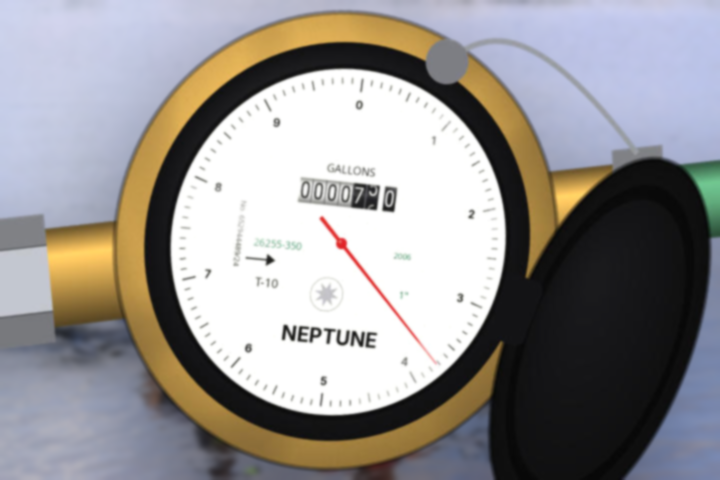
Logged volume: 753.7
